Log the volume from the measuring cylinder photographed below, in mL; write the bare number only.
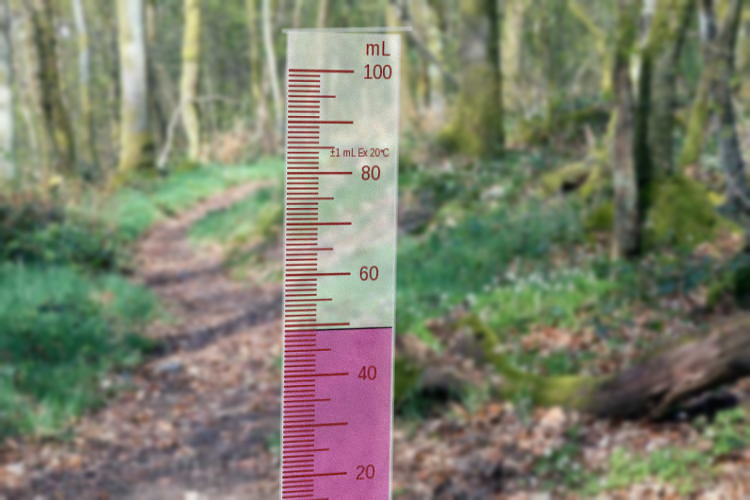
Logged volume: 49
